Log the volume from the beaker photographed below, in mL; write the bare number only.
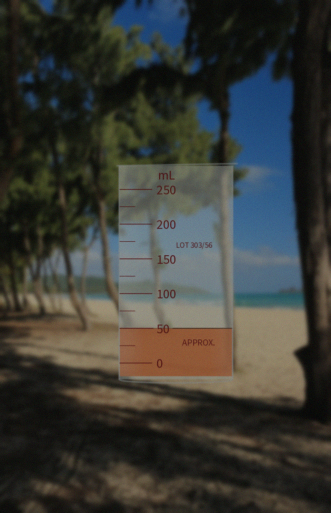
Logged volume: 50
